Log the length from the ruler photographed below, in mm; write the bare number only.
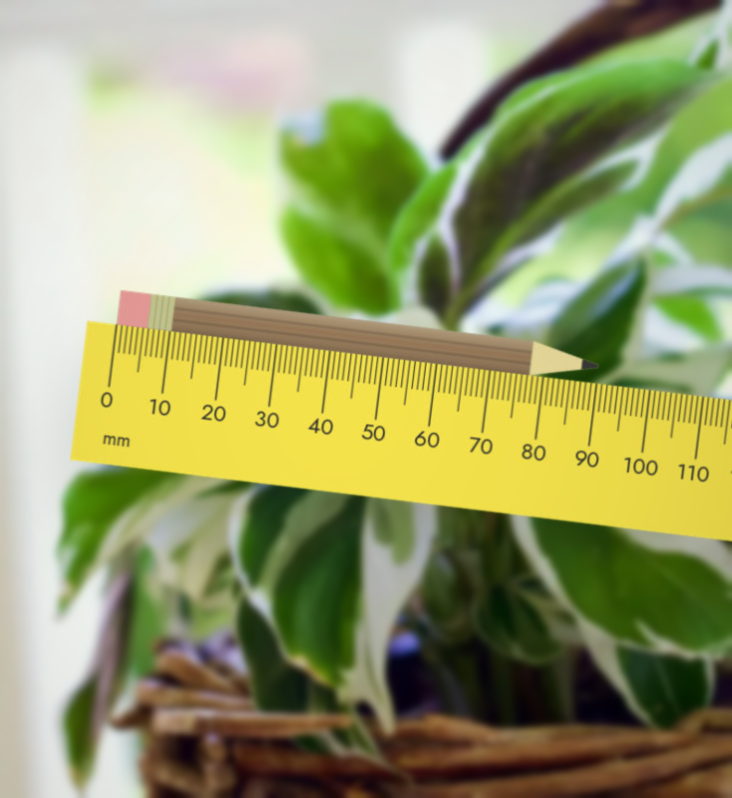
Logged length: 90
